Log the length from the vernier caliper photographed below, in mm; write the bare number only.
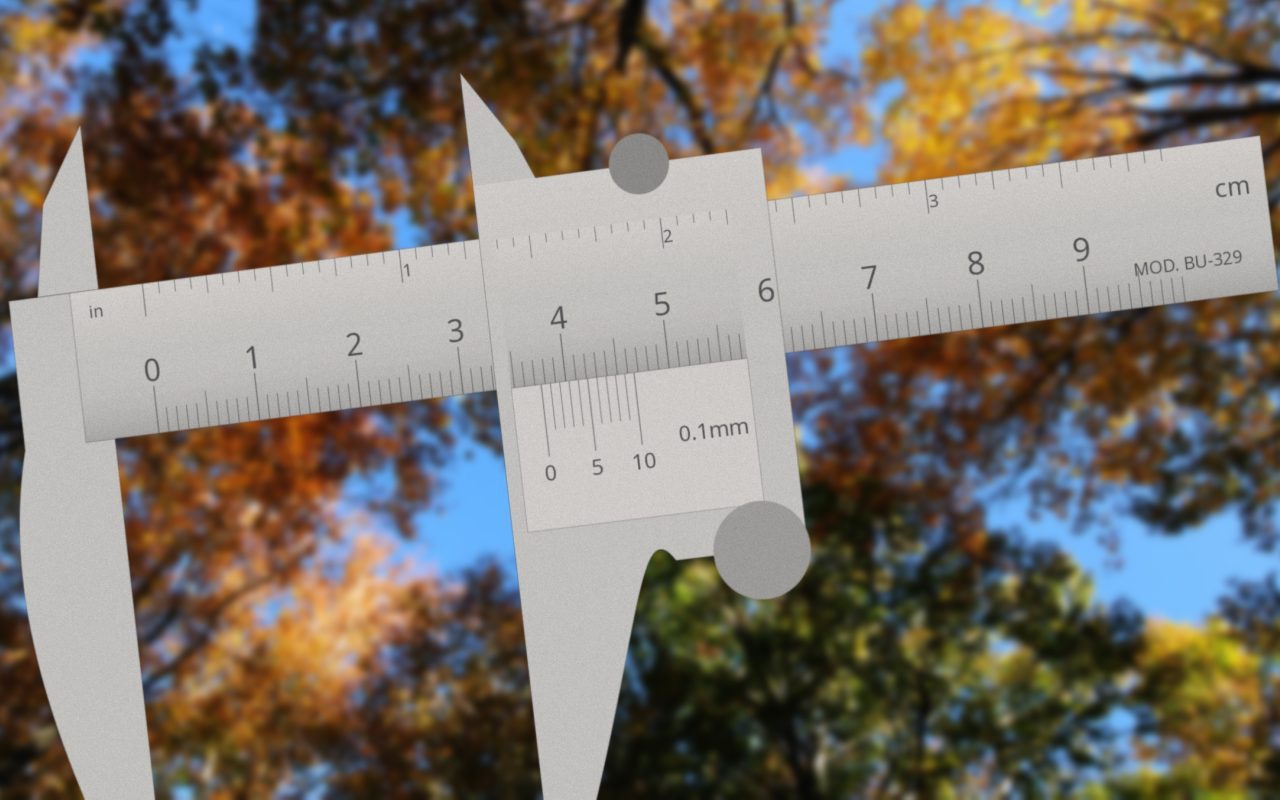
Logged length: 37.6
